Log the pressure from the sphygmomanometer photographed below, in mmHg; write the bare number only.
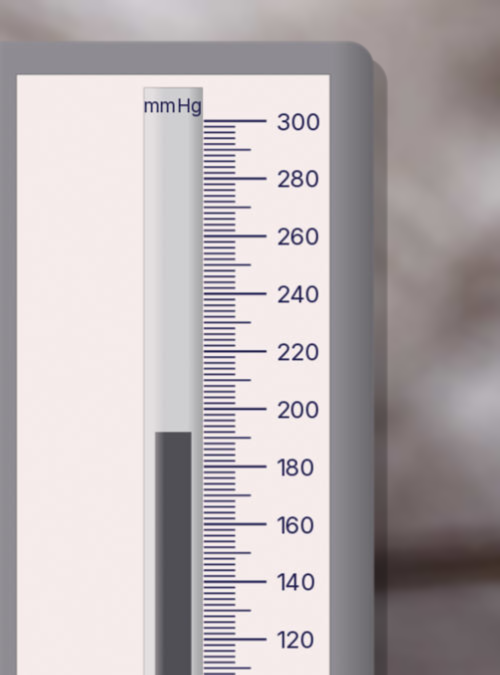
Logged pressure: 192
